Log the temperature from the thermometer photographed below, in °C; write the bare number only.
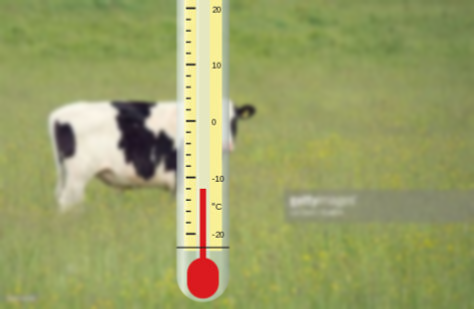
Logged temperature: -12
